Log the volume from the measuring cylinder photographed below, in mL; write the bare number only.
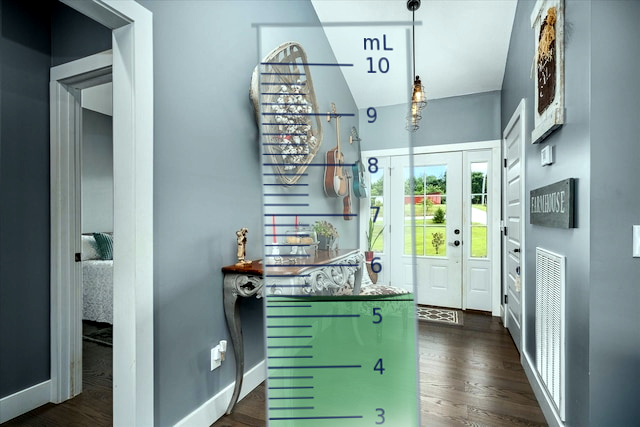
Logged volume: 5.3
